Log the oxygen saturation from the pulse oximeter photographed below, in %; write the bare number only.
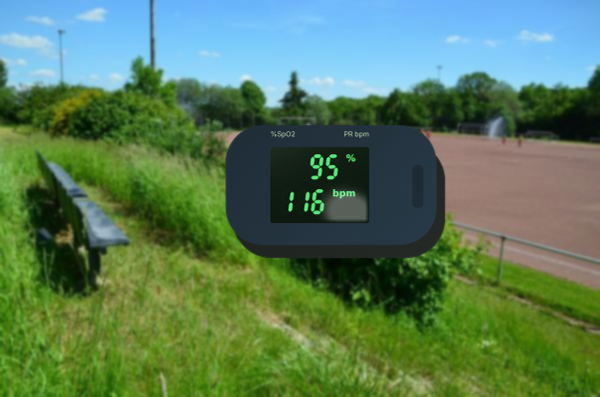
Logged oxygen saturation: 95
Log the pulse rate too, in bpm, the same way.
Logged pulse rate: 116
